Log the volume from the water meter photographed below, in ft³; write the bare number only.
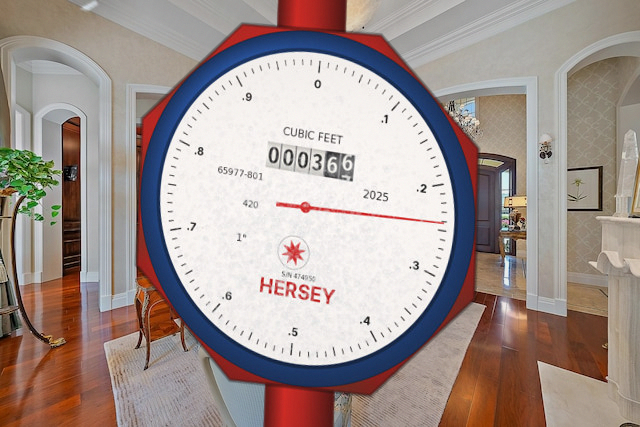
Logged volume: 366.24
